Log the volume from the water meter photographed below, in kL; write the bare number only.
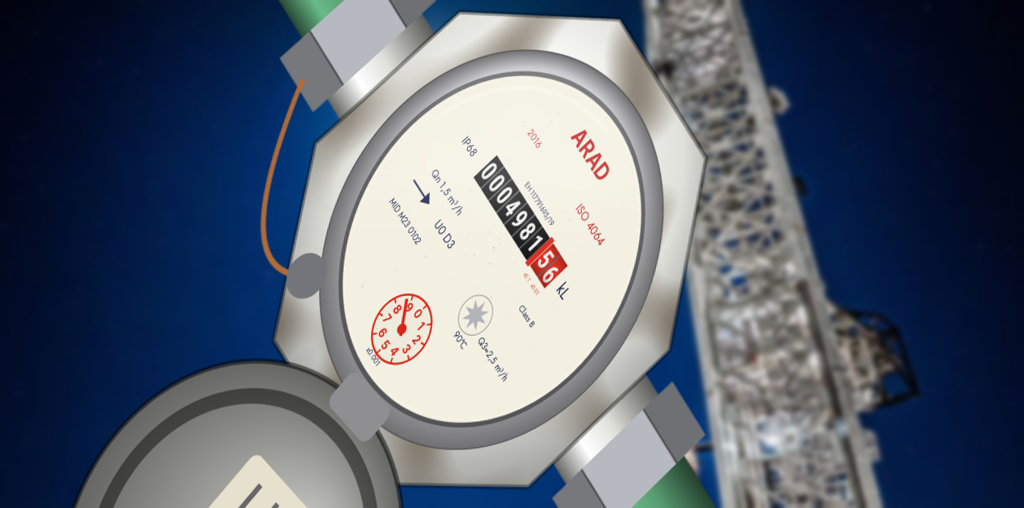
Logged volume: 4981.558
